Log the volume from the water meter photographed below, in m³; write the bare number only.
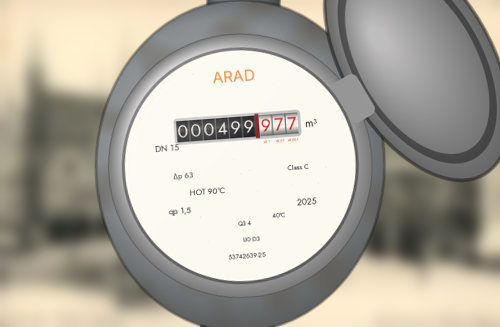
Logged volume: 499.977
